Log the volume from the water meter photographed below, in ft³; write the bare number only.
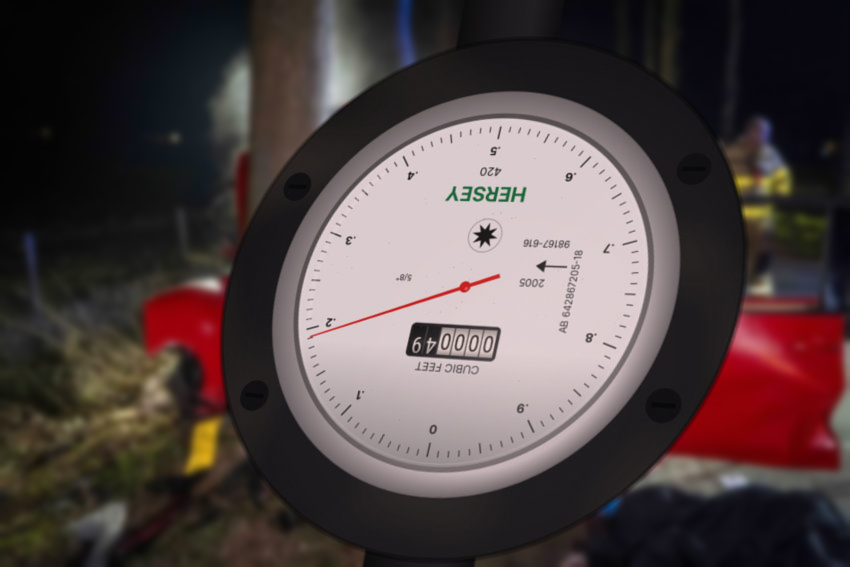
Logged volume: 49.19
